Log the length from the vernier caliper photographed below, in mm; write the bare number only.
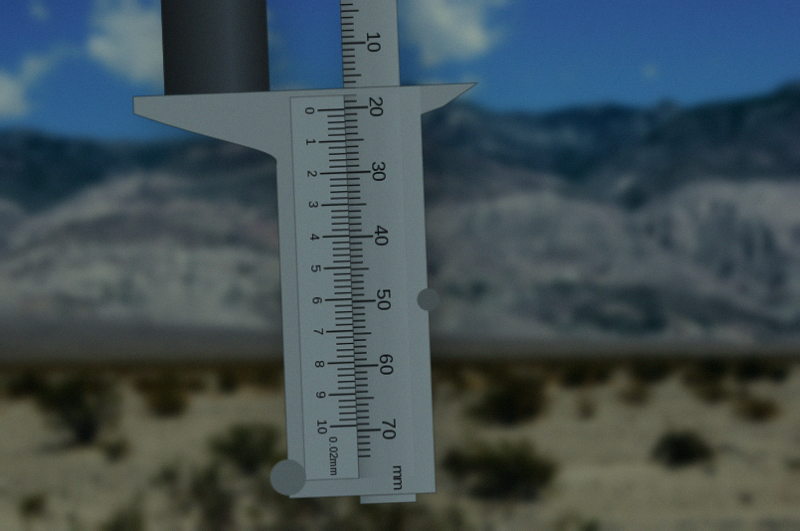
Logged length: 20.2
